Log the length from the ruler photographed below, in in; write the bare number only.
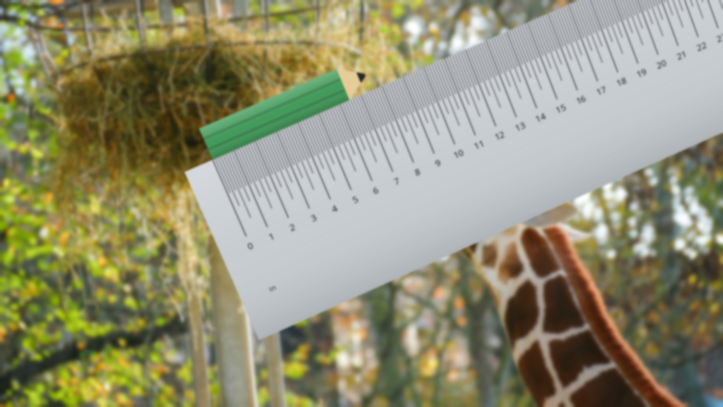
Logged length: 7.5
